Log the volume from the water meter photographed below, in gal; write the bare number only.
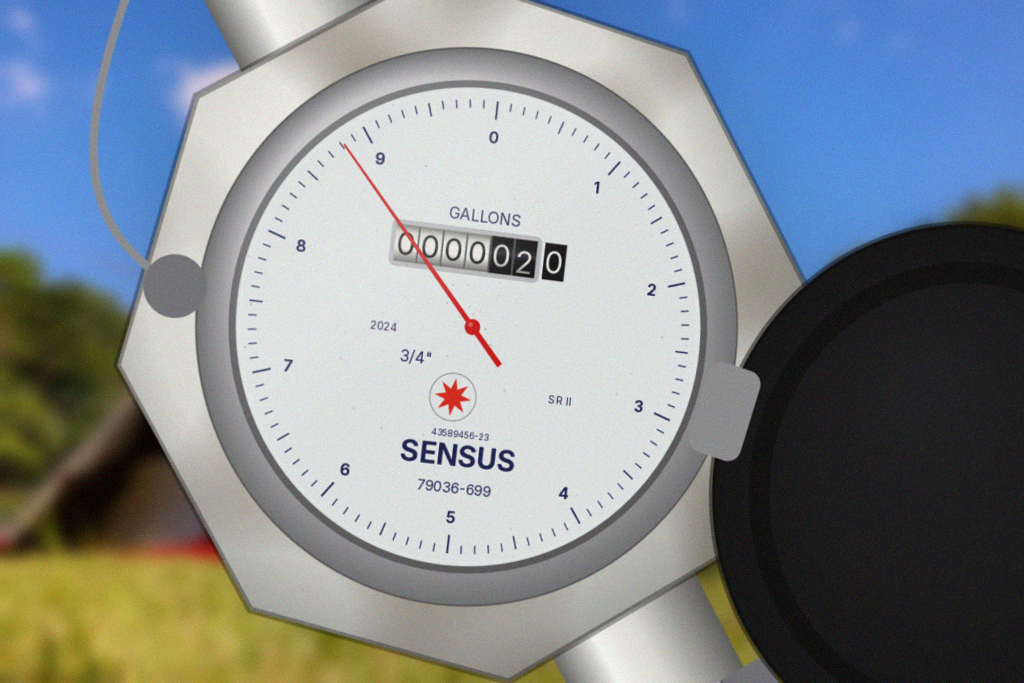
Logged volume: 18.8
